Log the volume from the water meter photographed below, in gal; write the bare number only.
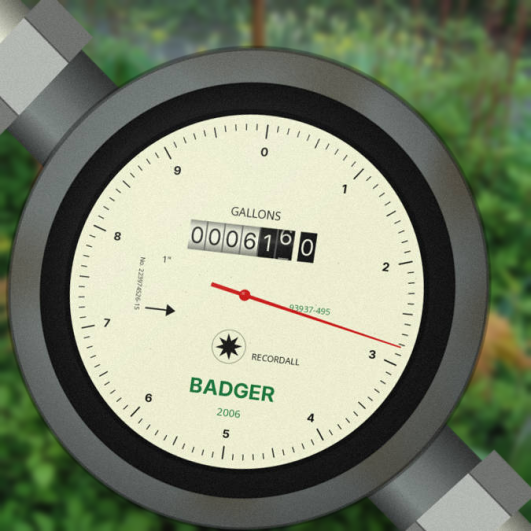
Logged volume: 6162.8
